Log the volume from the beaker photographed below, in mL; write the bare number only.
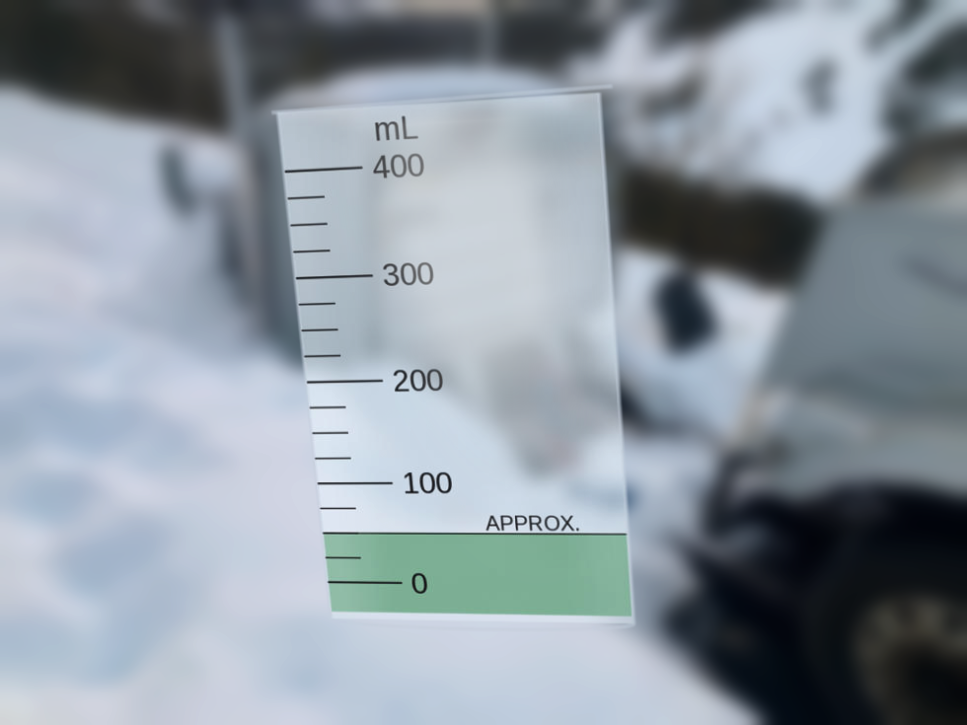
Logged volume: 50
